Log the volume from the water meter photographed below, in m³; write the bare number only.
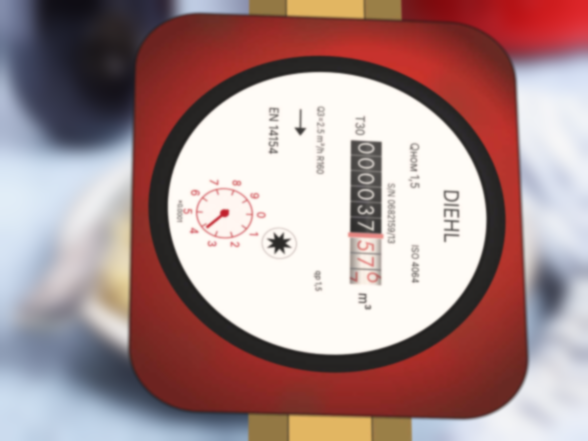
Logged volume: 37.5763
